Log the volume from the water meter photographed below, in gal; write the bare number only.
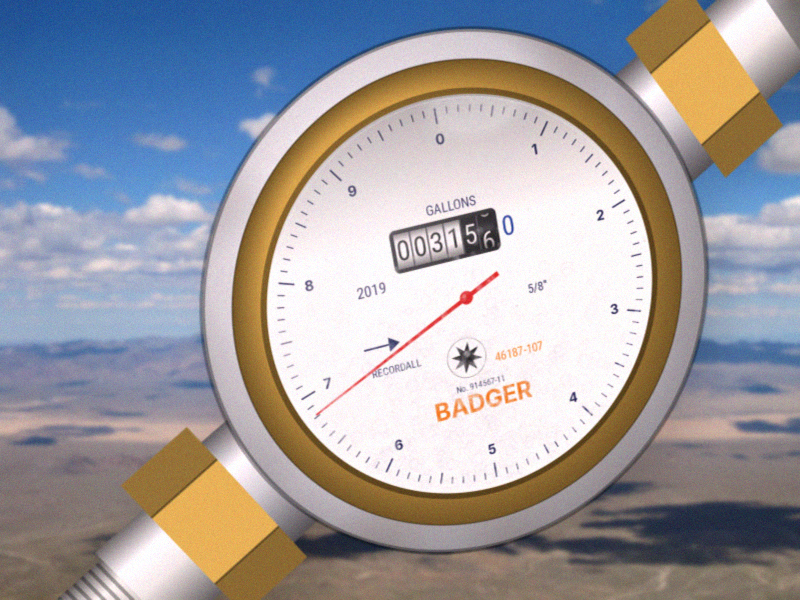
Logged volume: 31556.8
